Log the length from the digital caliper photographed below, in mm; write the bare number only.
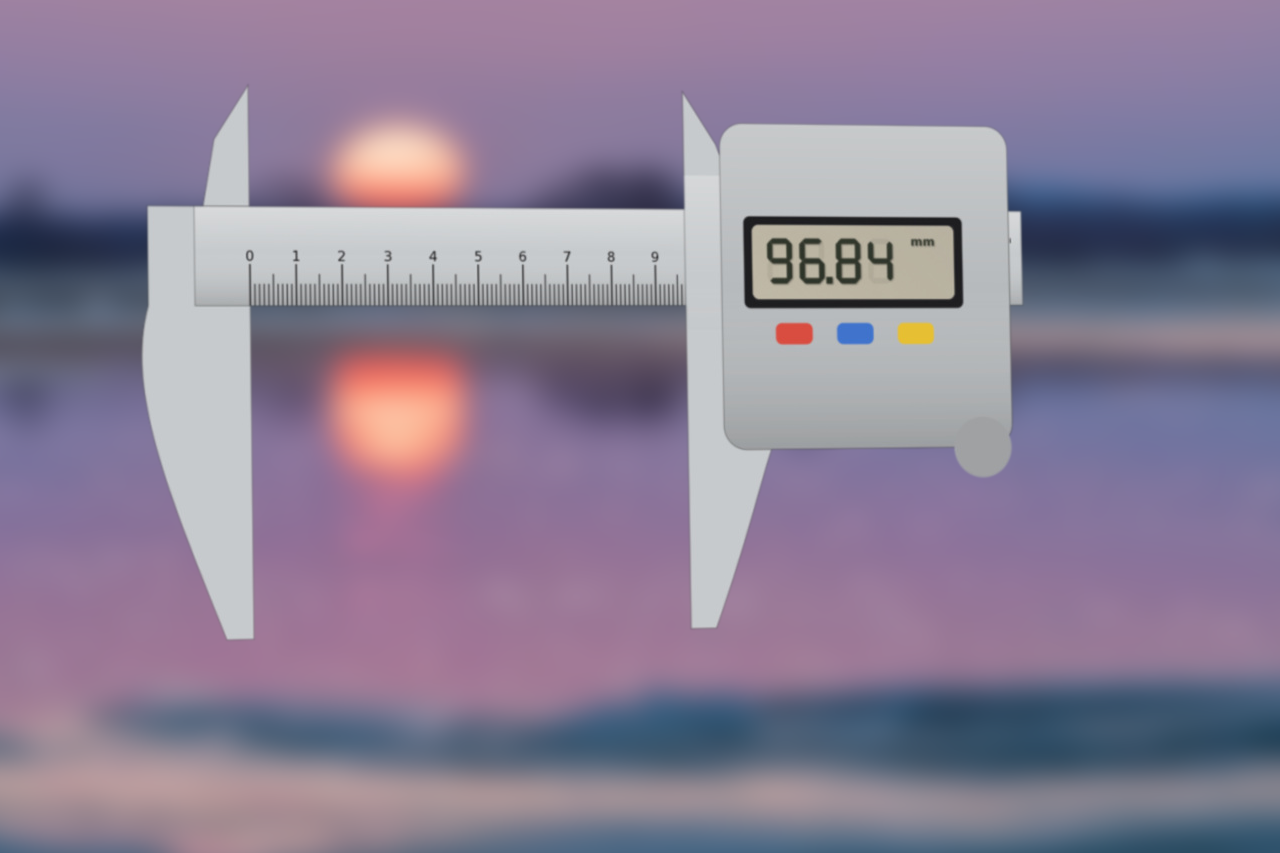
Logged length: 96.84
